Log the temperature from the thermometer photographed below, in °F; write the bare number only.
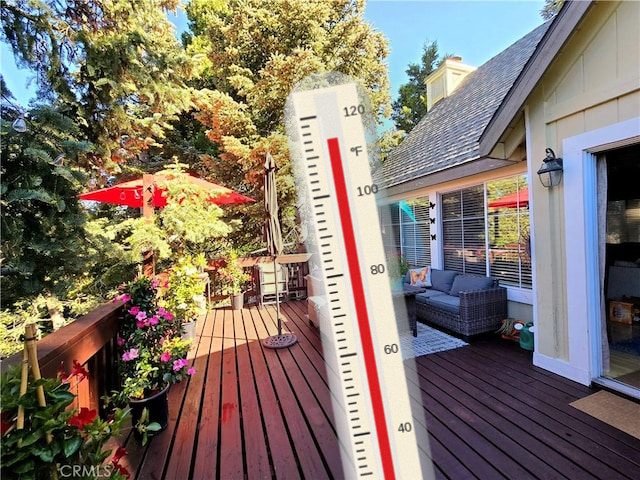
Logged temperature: 114
